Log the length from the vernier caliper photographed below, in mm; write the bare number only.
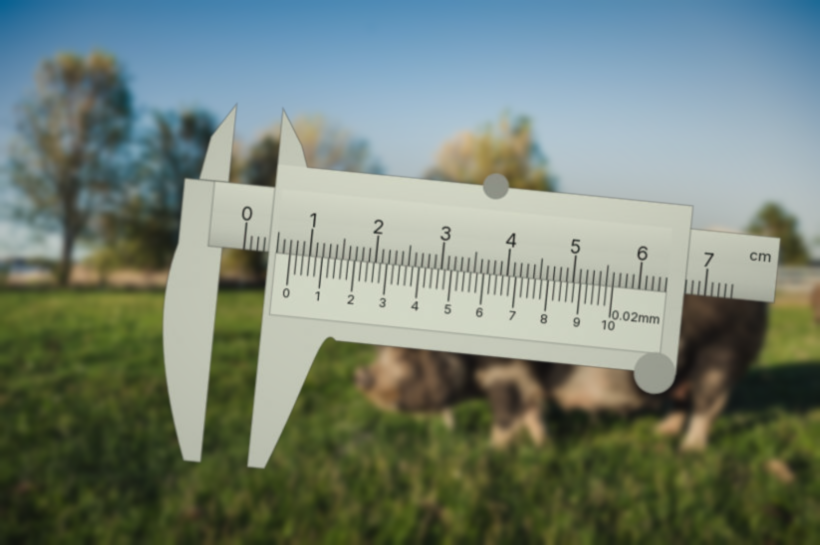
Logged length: 7.0
